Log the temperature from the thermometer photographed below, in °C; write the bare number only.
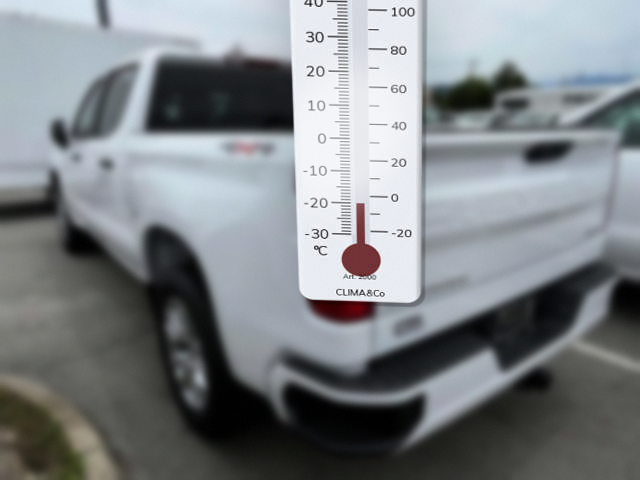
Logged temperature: -20
